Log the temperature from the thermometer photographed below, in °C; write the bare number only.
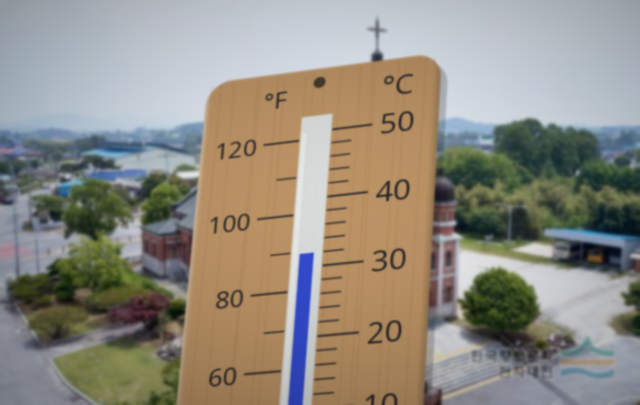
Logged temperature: 32
